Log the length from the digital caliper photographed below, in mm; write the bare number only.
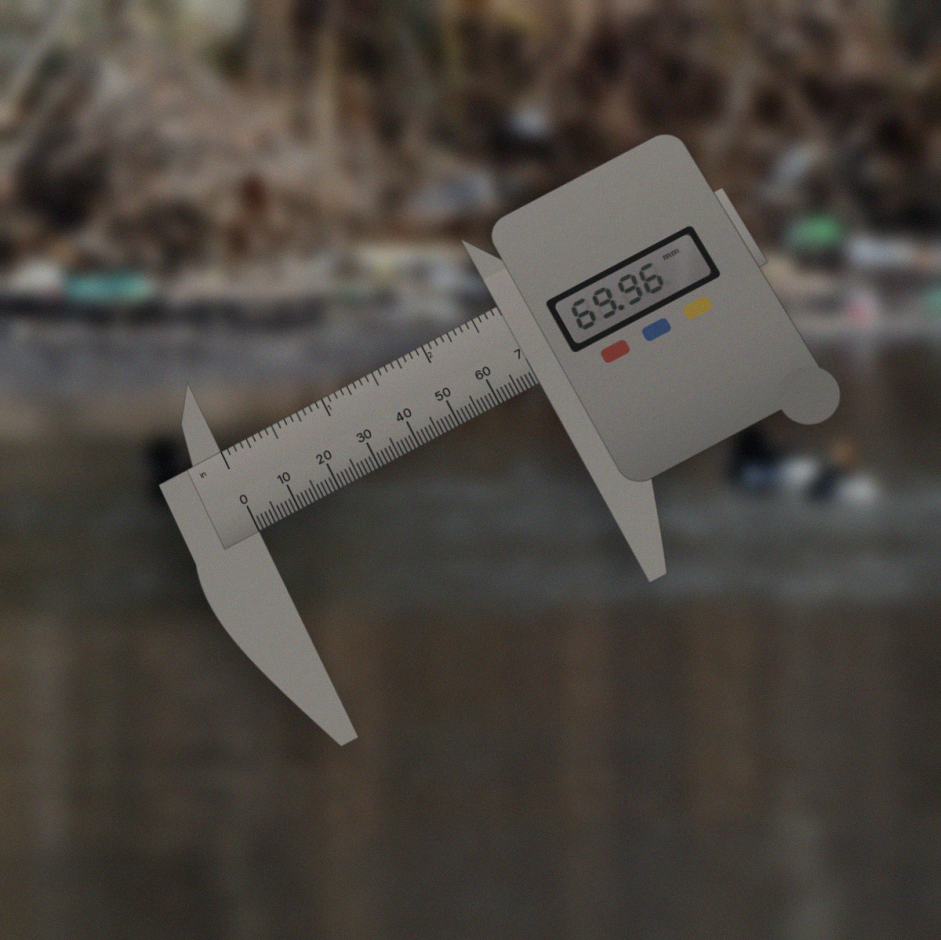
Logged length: 69.96
